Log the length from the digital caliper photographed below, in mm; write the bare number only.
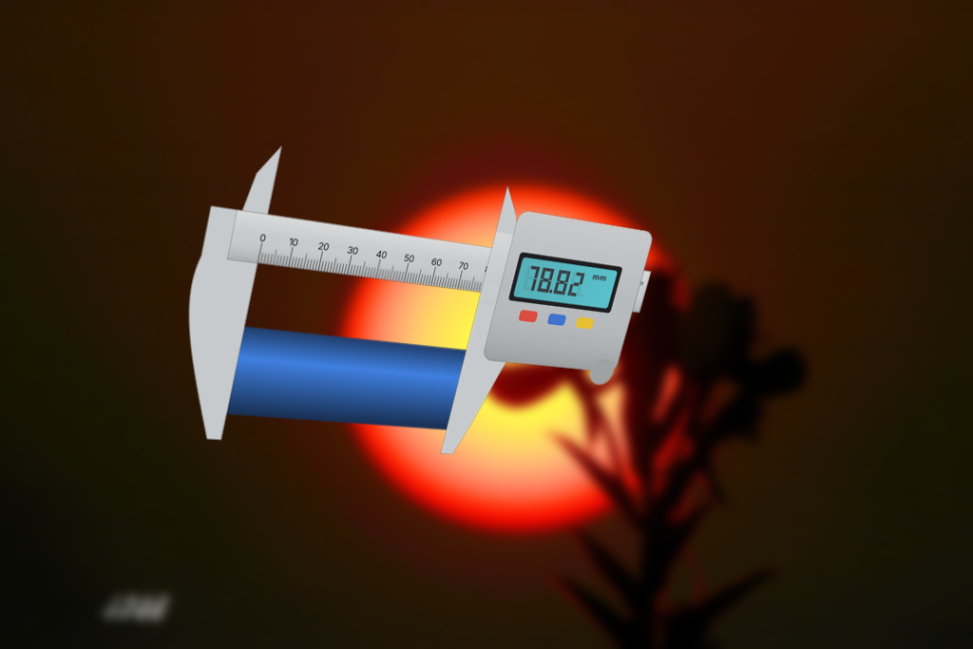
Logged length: 78.82
